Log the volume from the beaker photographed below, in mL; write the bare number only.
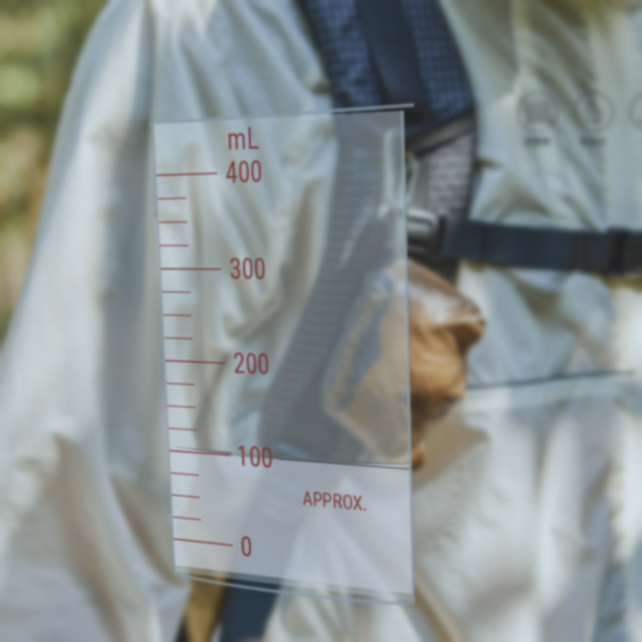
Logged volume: 100
